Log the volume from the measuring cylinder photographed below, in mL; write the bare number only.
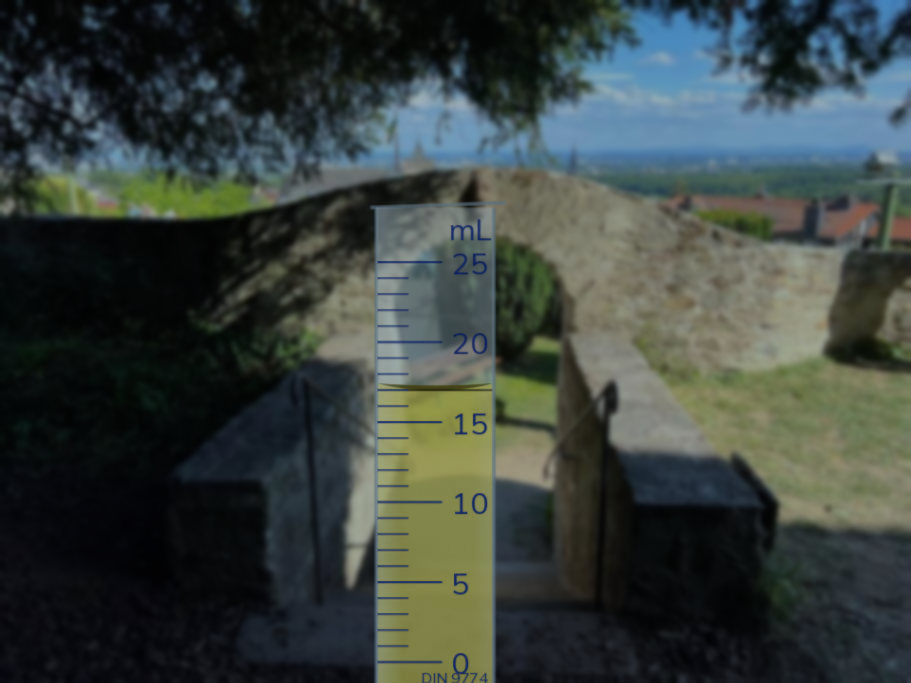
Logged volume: 17
